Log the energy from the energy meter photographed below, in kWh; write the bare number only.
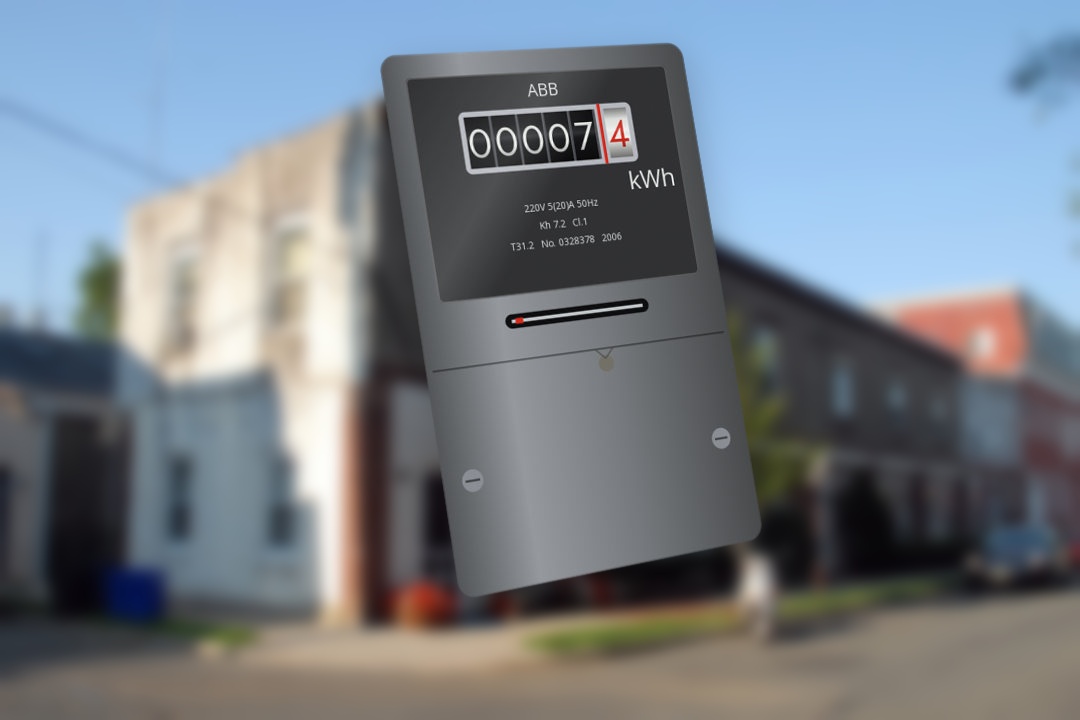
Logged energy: 7.4
